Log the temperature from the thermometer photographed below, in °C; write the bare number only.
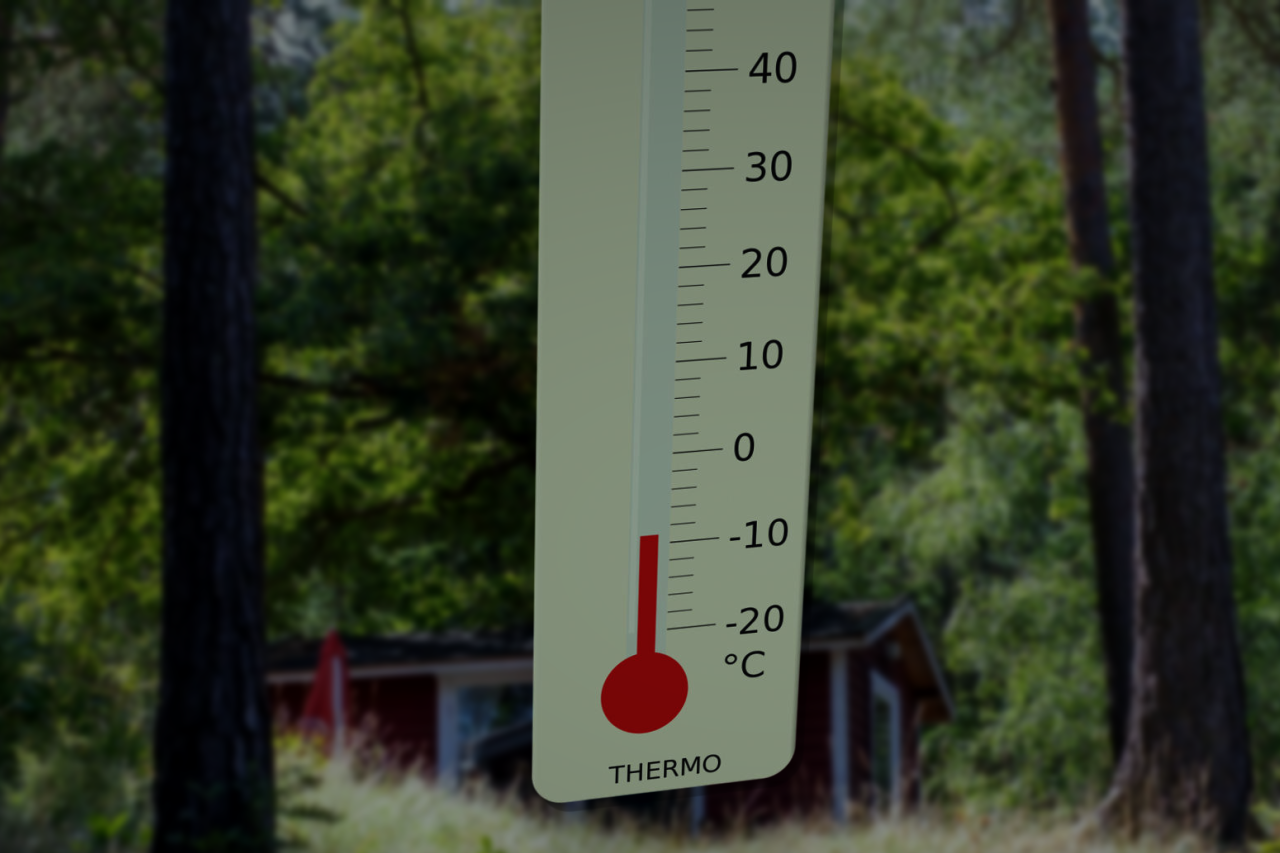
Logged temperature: -9
